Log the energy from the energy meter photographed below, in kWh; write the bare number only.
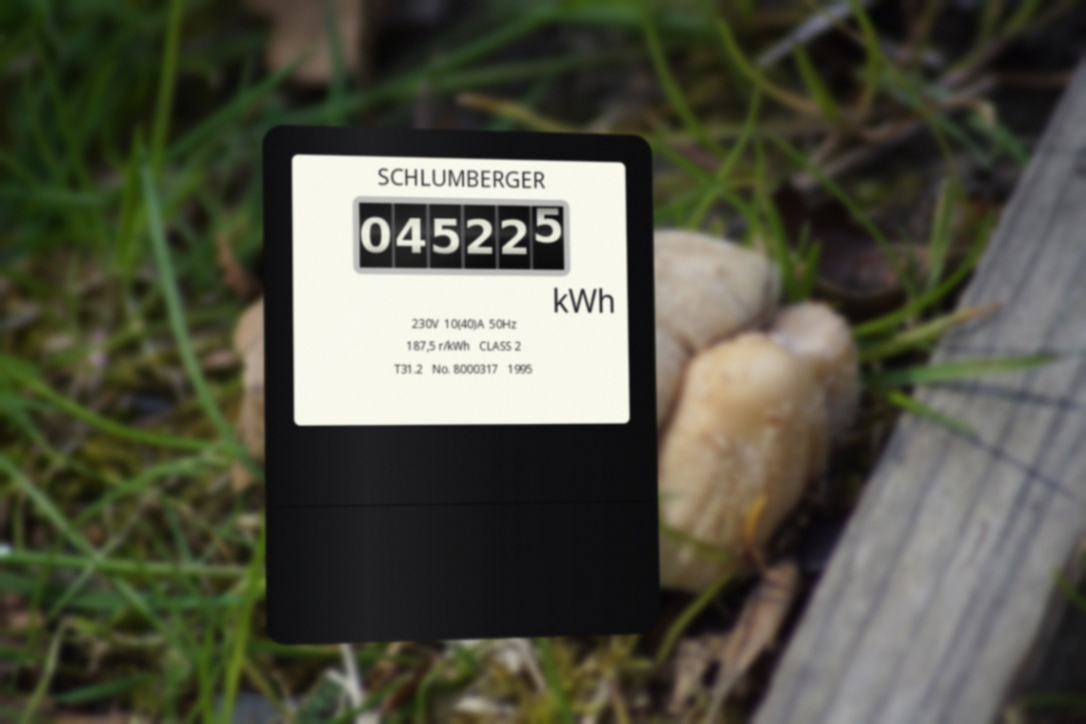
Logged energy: 45225
